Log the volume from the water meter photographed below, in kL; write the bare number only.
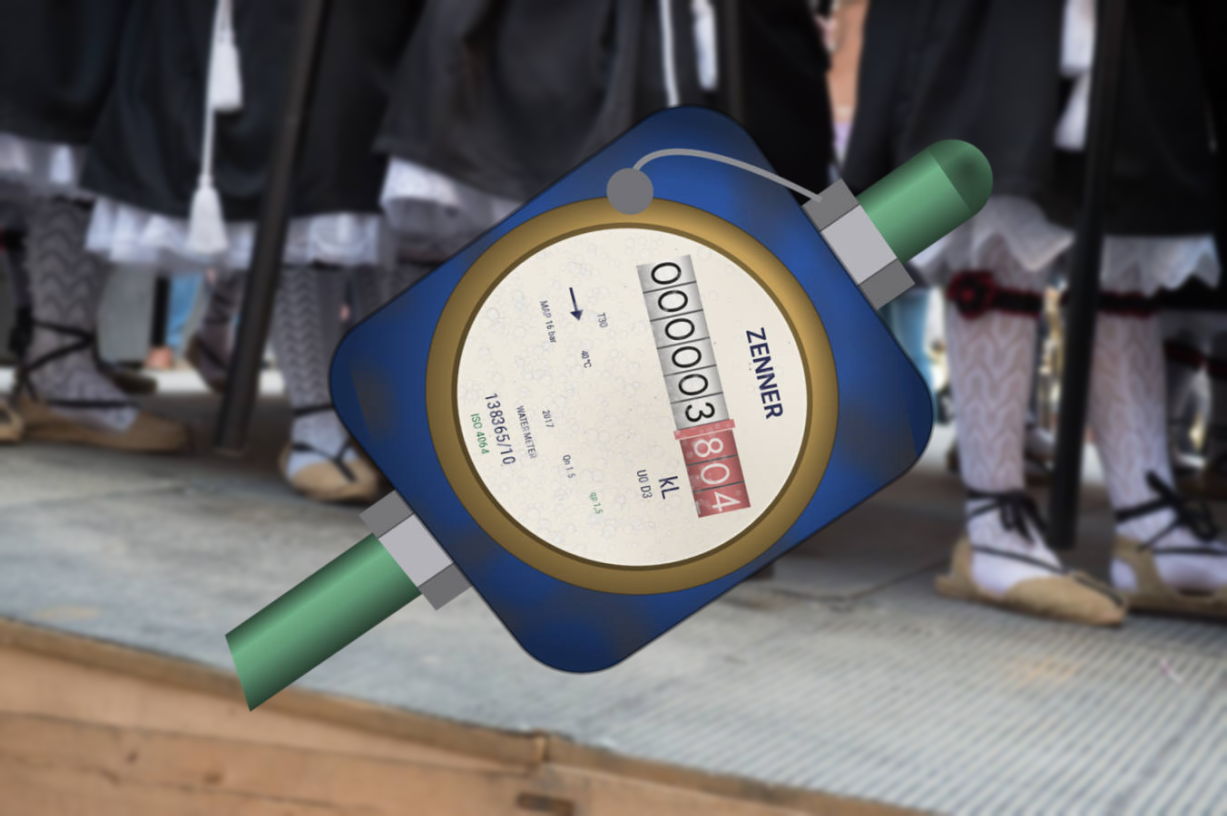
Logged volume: 3.804
